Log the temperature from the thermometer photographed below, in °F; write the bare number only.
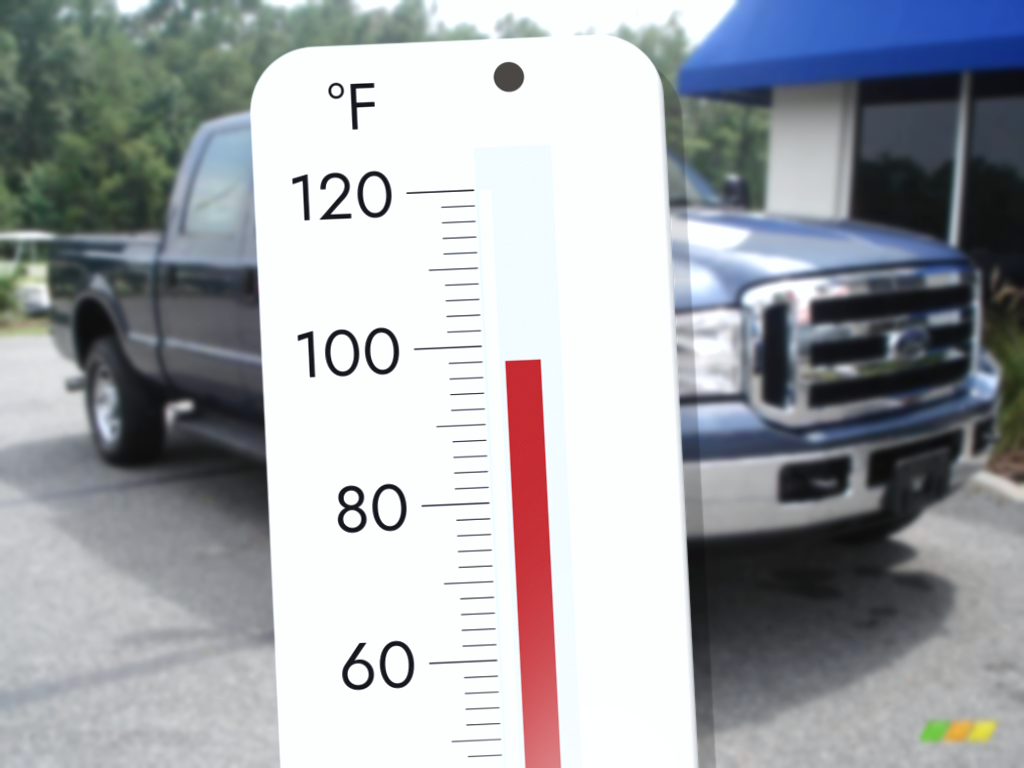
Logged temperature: 98
